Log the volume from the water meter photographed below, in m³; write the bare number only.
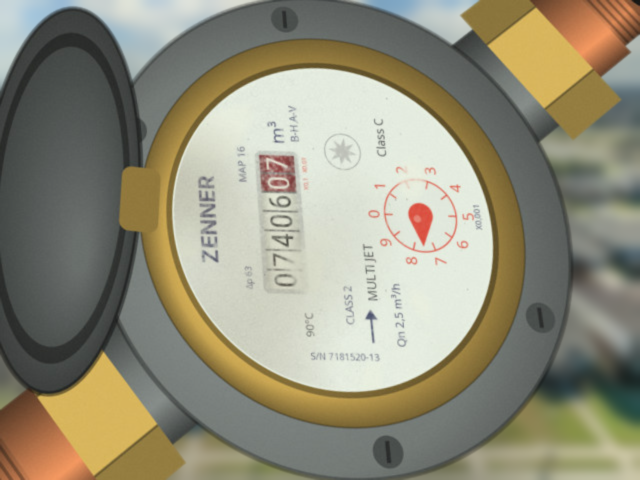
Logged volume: 7406.077
